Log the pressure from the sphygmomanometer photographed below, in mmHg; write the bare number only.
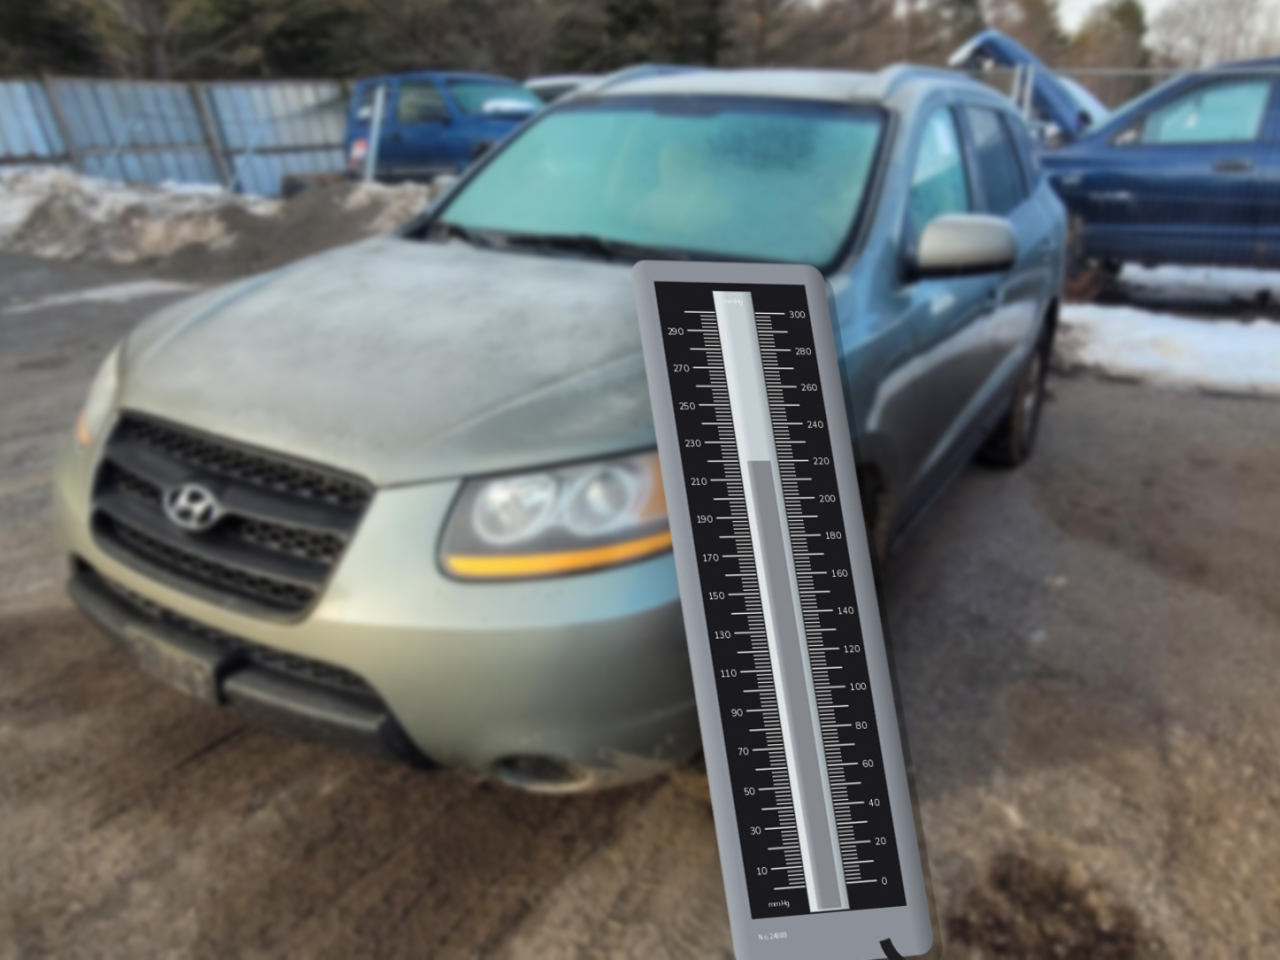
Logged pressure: 220
